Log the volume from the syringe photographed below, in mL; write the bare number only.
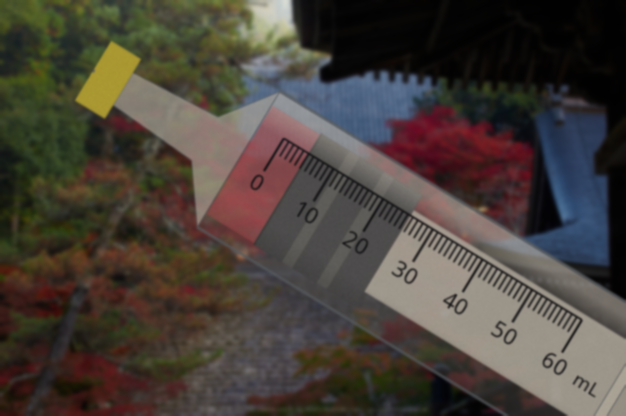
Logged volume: 5
